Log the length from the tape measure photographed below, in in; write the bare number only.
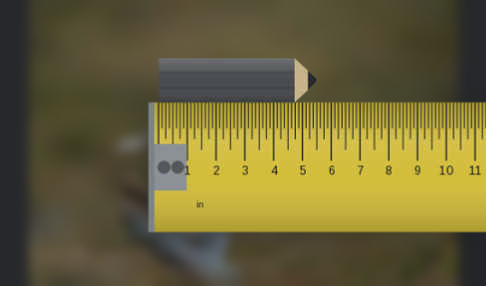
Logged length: 5.5
